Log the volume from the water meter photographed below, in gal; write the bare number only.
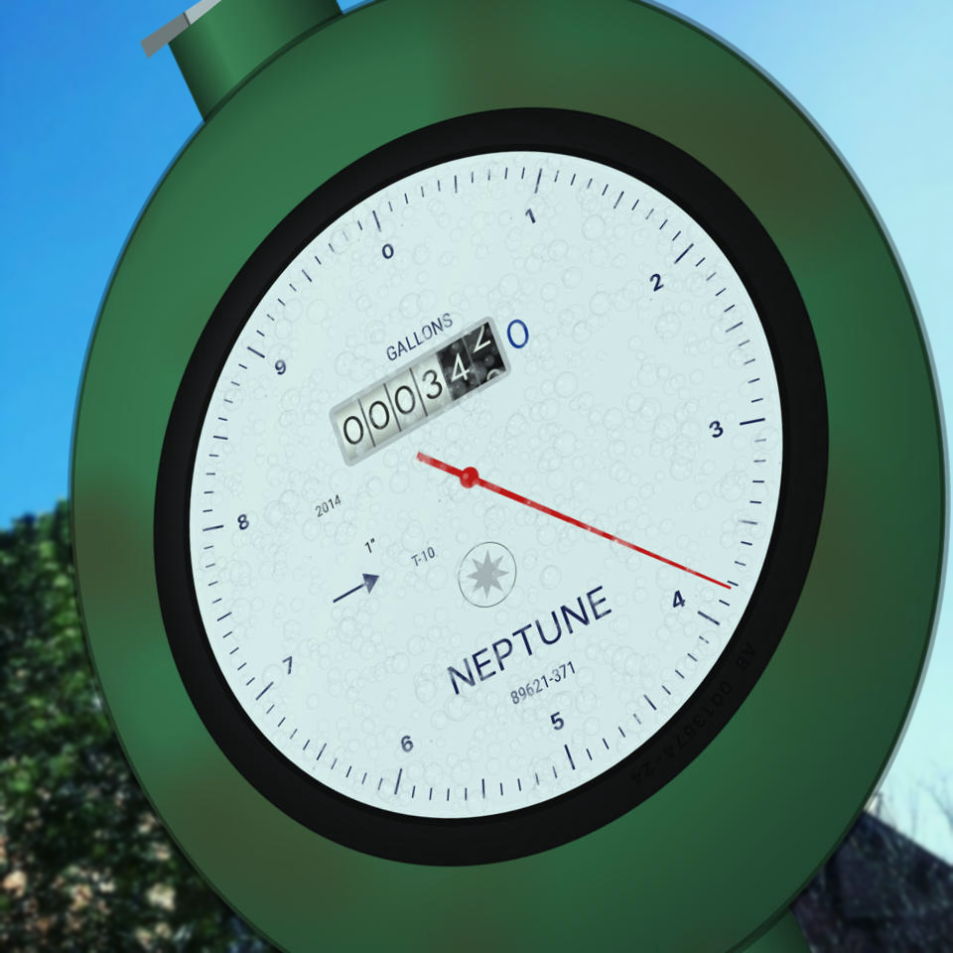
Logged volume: 3423.8
